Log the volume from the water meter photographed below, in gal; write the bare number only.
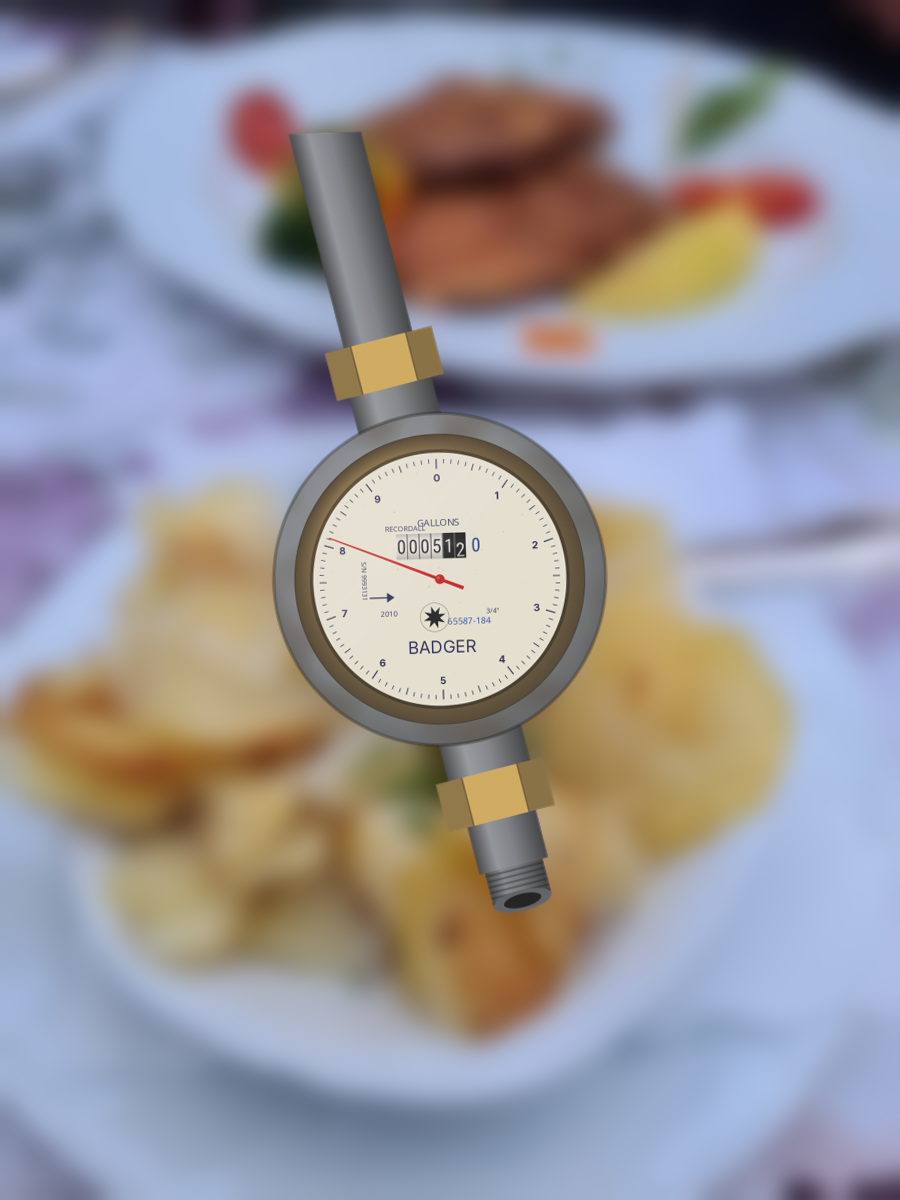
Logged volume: 5118.1
